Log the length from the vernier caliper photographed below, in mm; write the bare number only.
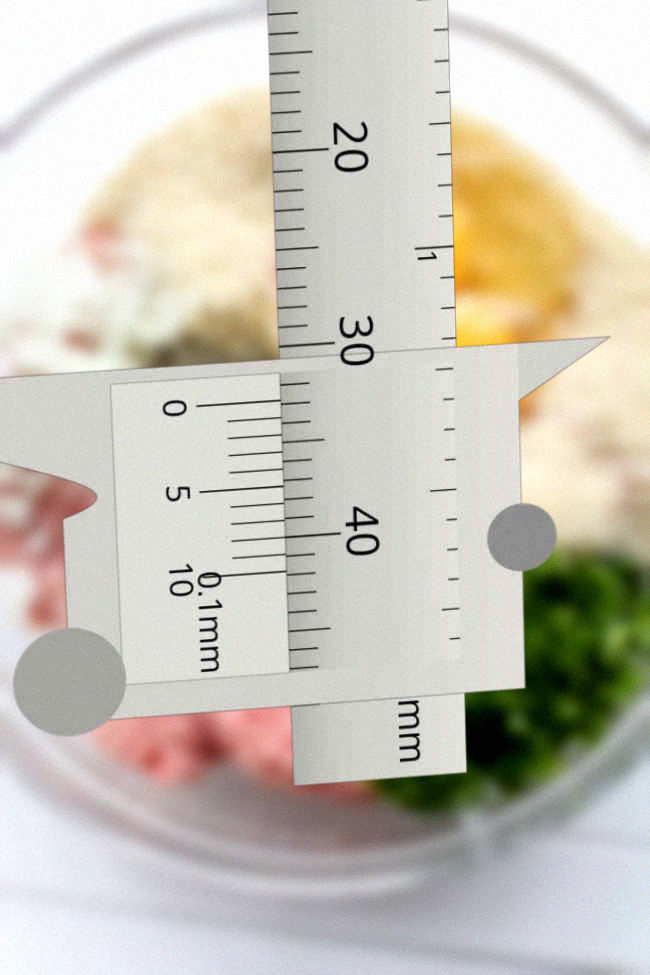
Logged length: 32.8
